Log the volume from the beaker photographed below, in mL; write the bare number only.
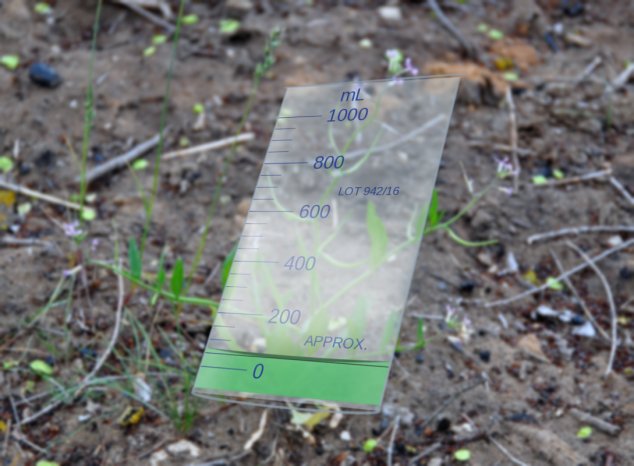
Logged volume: 50
